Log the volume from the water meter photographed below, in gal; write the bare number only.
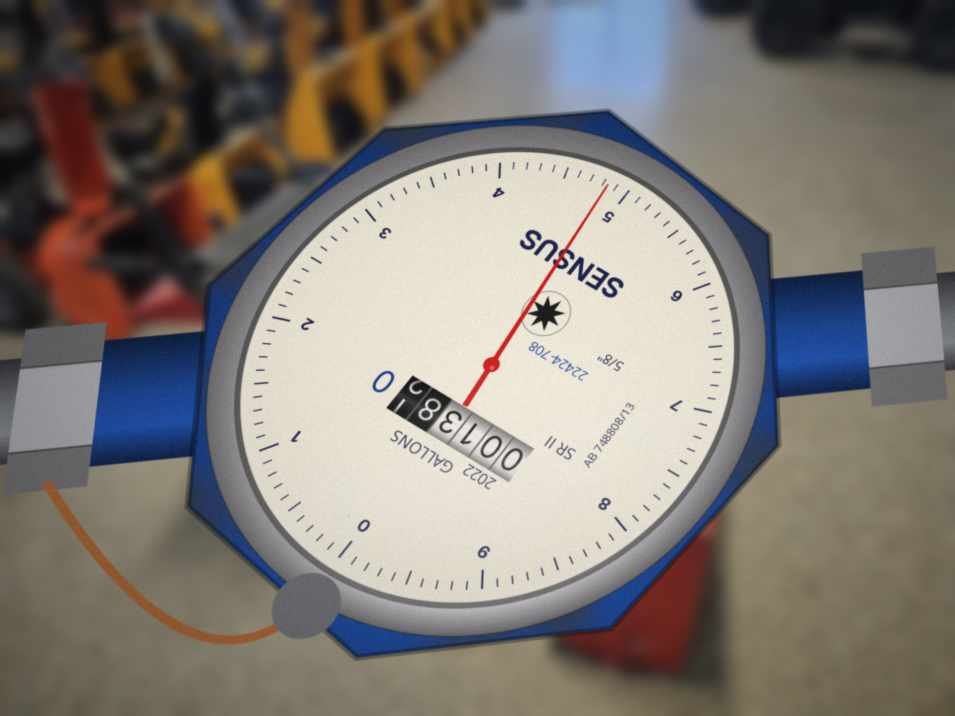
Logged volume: 13814.8
